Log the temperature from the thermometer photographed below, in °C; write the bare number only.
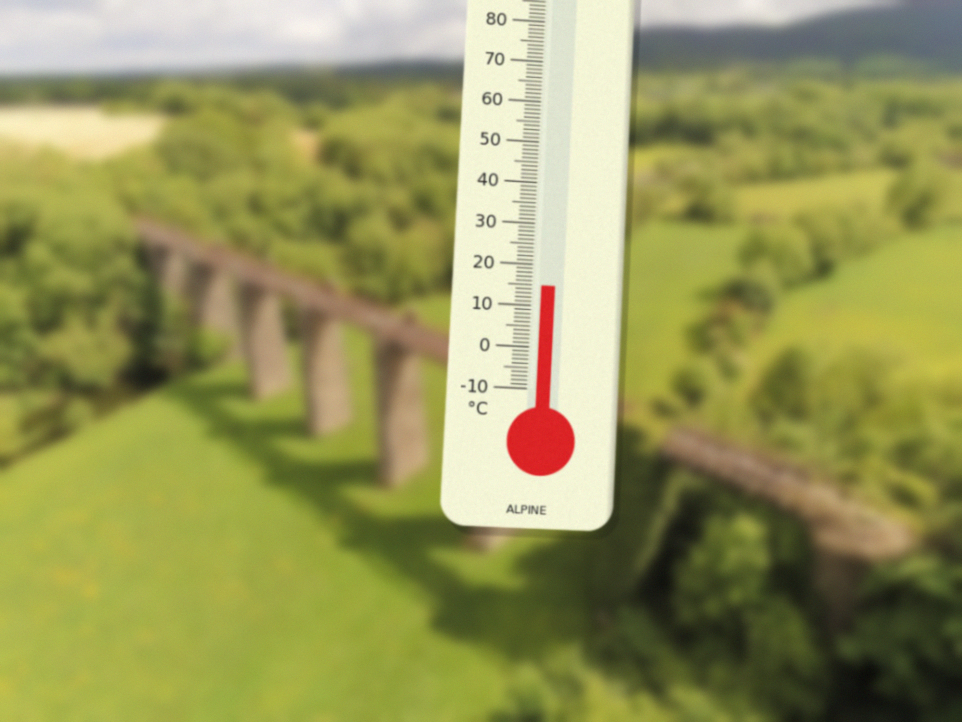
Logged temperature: 15
